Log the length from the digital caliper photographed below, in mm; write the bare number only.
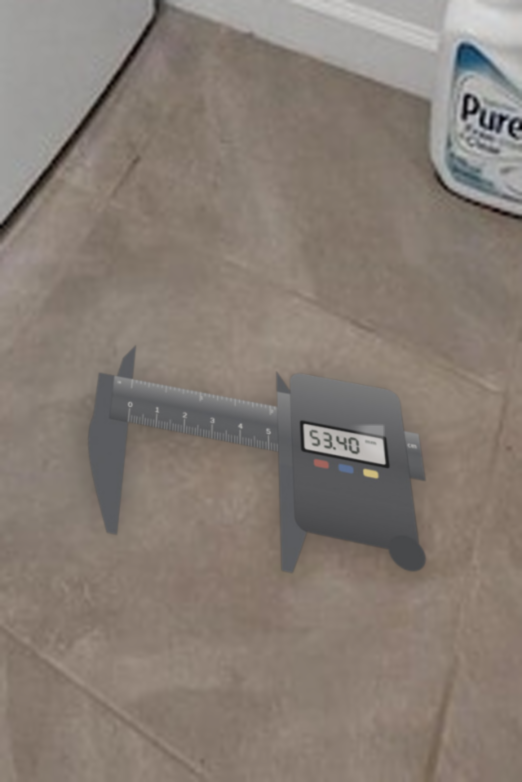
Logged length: 53.40
